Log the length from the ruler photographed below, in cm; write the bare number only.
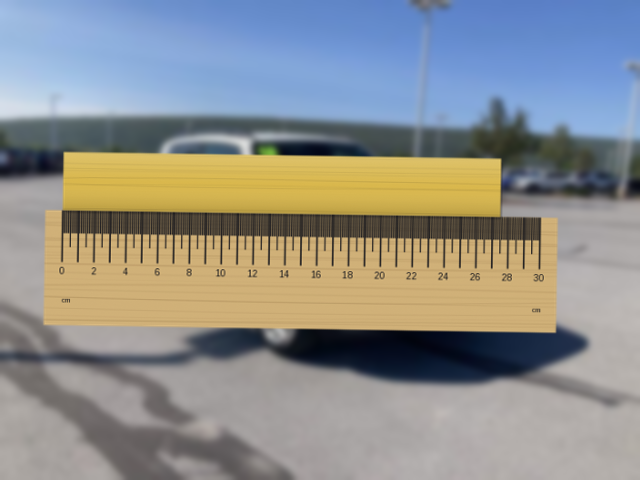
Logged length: 27.5
